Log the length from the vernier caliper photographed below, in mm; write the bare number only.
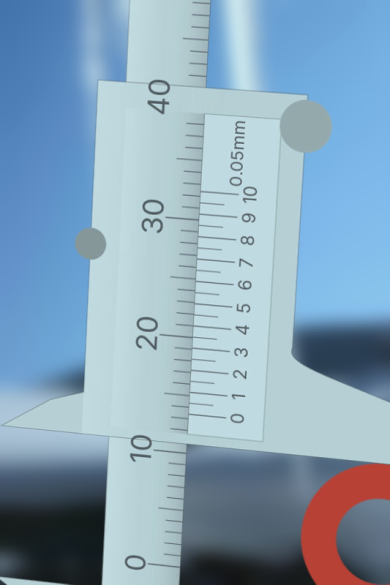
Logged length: 13.4
